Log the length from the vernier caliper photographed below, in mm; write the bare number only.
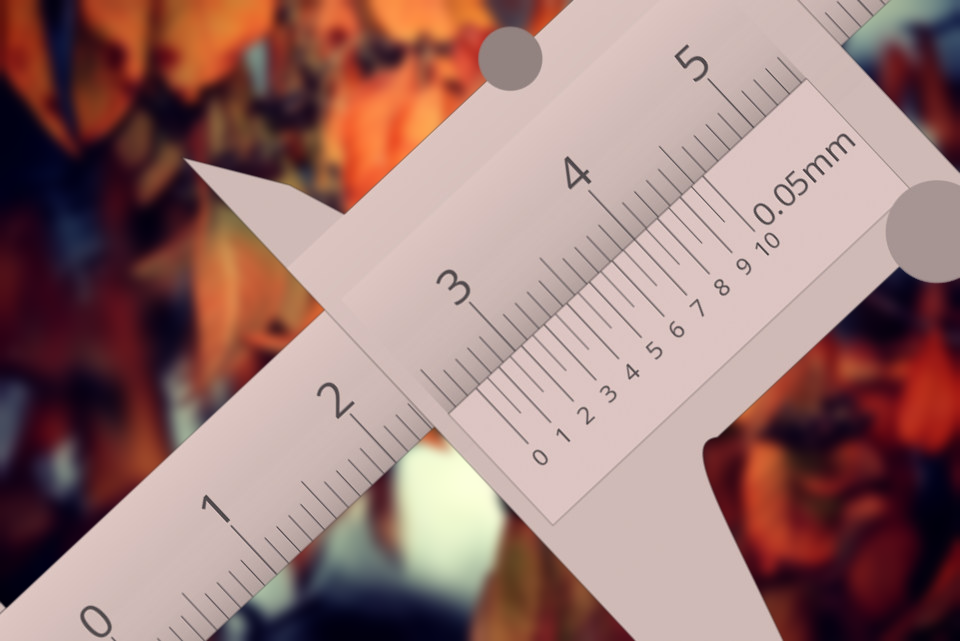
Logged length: 26.7
